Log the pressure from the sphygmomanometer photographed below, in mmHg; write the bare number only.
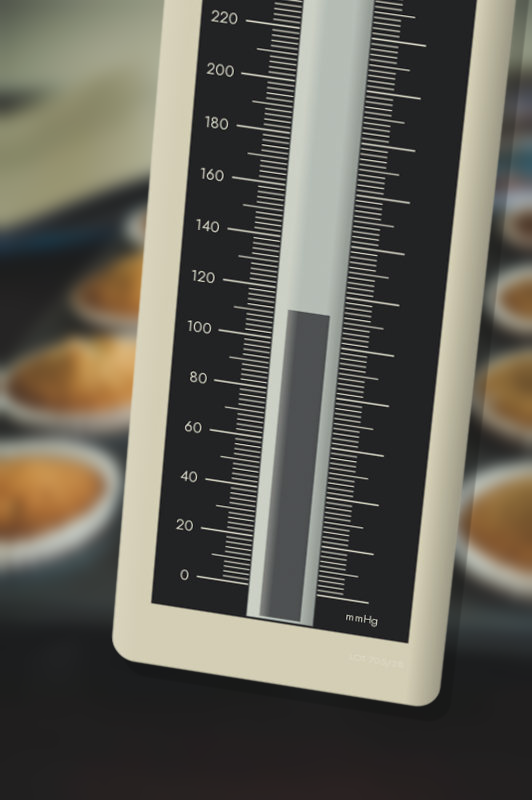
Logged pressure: 112
